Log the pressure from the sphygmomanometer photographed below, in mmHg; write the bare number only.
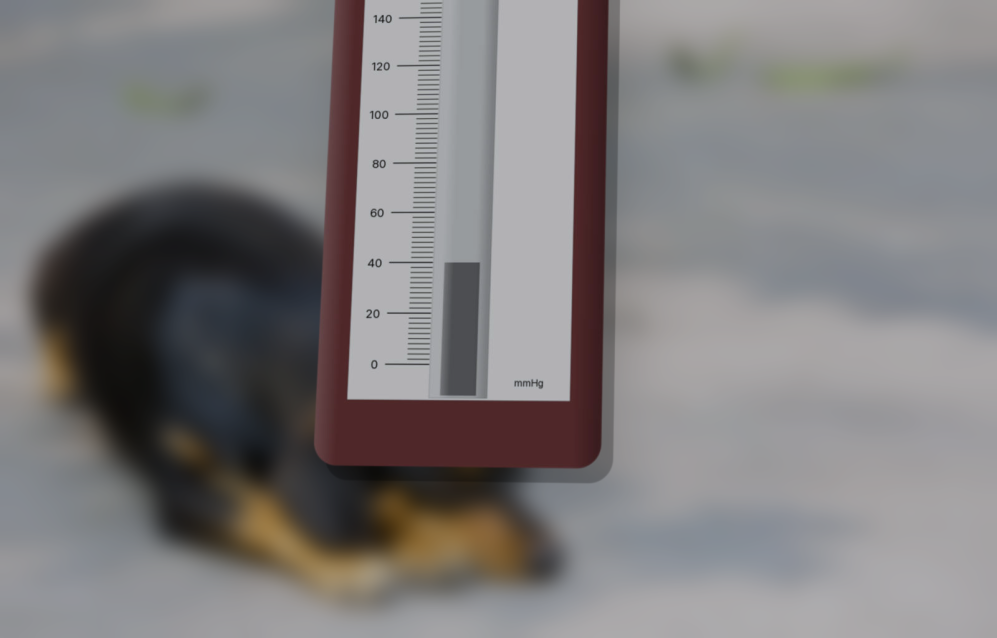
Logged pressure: 40
